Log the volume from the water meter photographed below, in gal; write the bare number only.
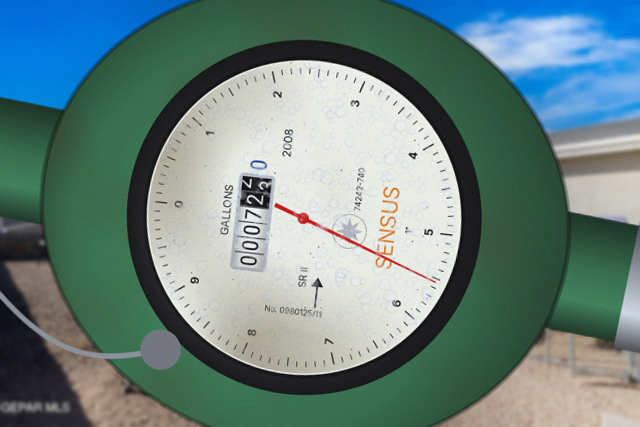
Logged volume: 7225.5
